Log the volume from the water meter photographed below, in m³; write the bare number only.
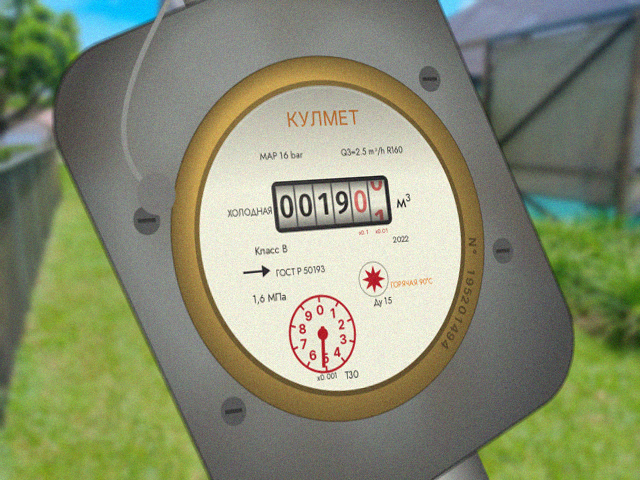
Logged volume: 19.005
